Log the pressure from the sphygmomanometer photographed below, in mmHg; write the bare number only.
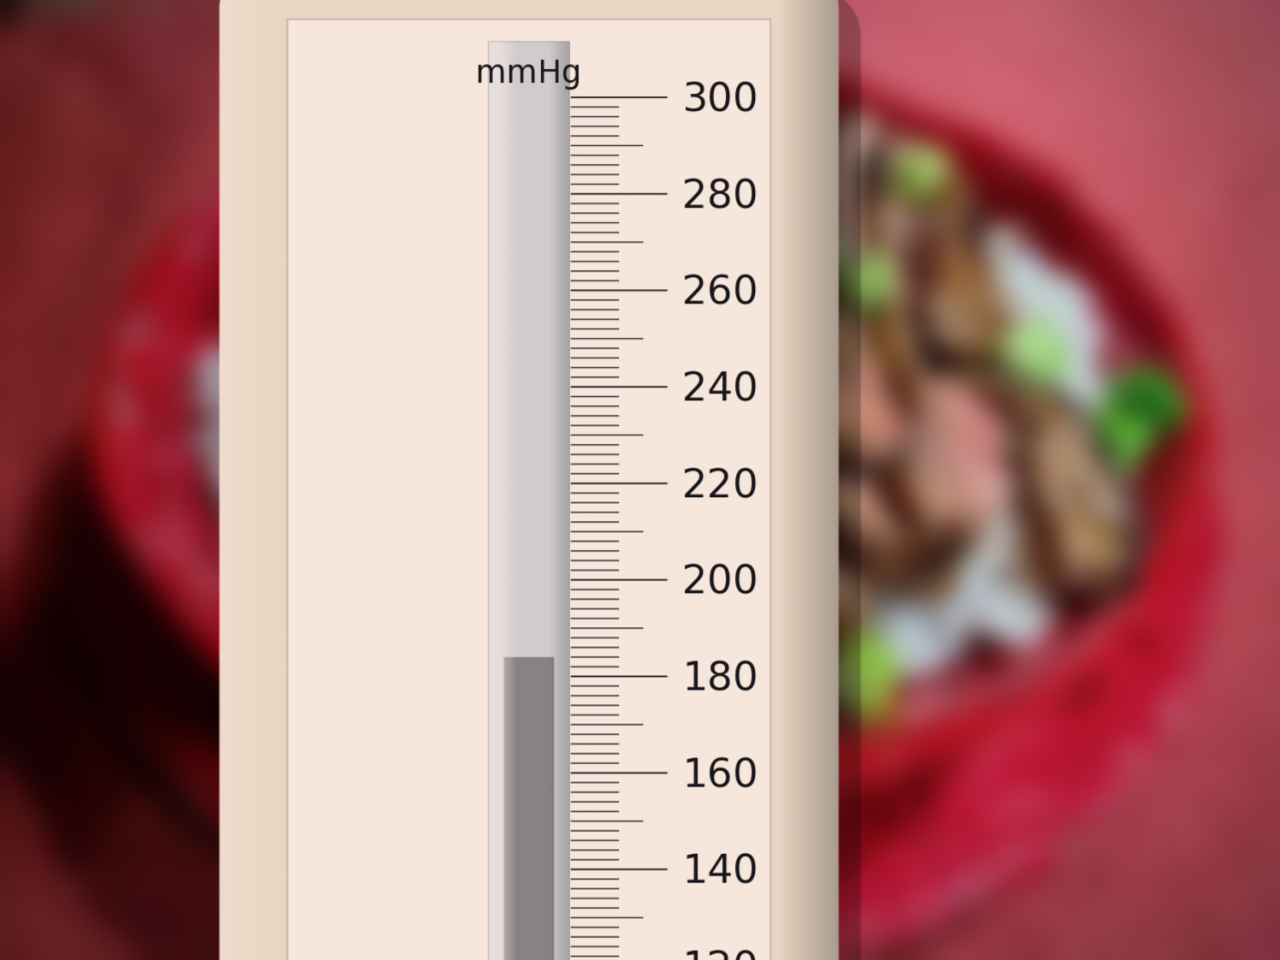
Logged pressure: 184
